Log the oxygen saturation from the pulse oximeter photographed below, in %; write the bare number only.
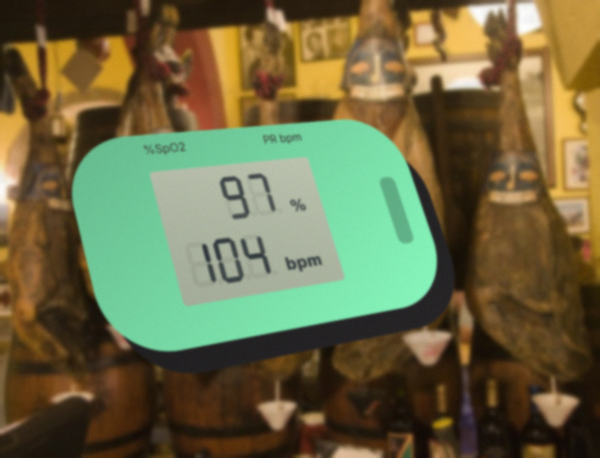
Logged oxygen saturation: 97
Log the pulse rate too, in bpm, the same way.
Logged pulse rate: 104
